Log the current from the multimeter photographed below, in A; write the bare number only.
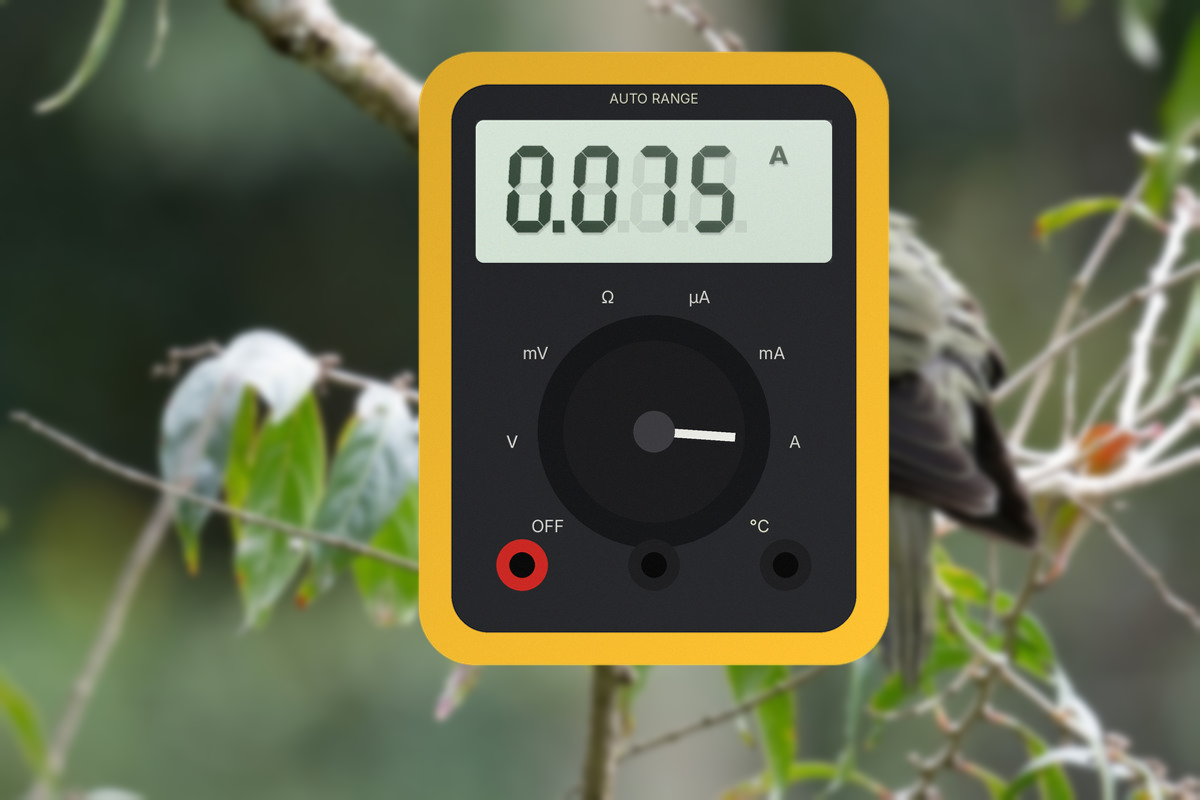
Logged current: 0.075
